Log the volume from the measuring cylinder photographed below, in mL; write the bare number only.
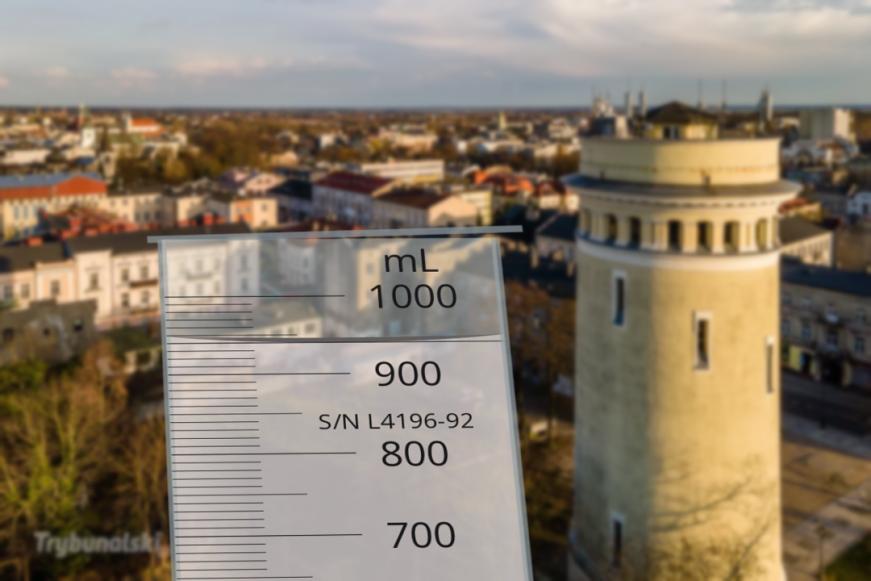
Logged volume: 940
